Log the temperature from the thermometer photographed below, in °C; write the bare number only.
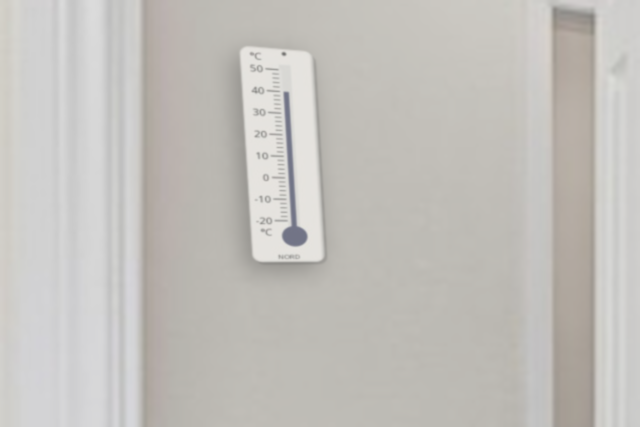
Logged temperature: 40
